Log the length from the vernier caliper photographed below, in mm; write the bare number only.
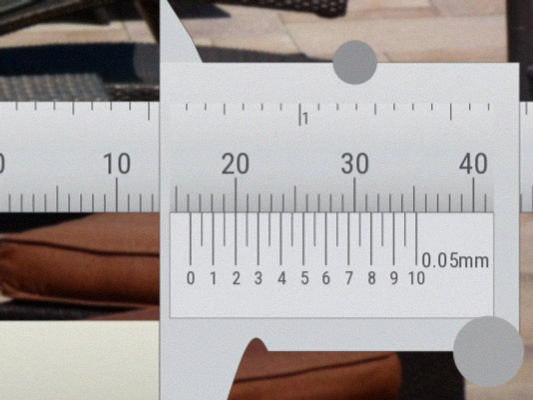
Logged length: 16.2
